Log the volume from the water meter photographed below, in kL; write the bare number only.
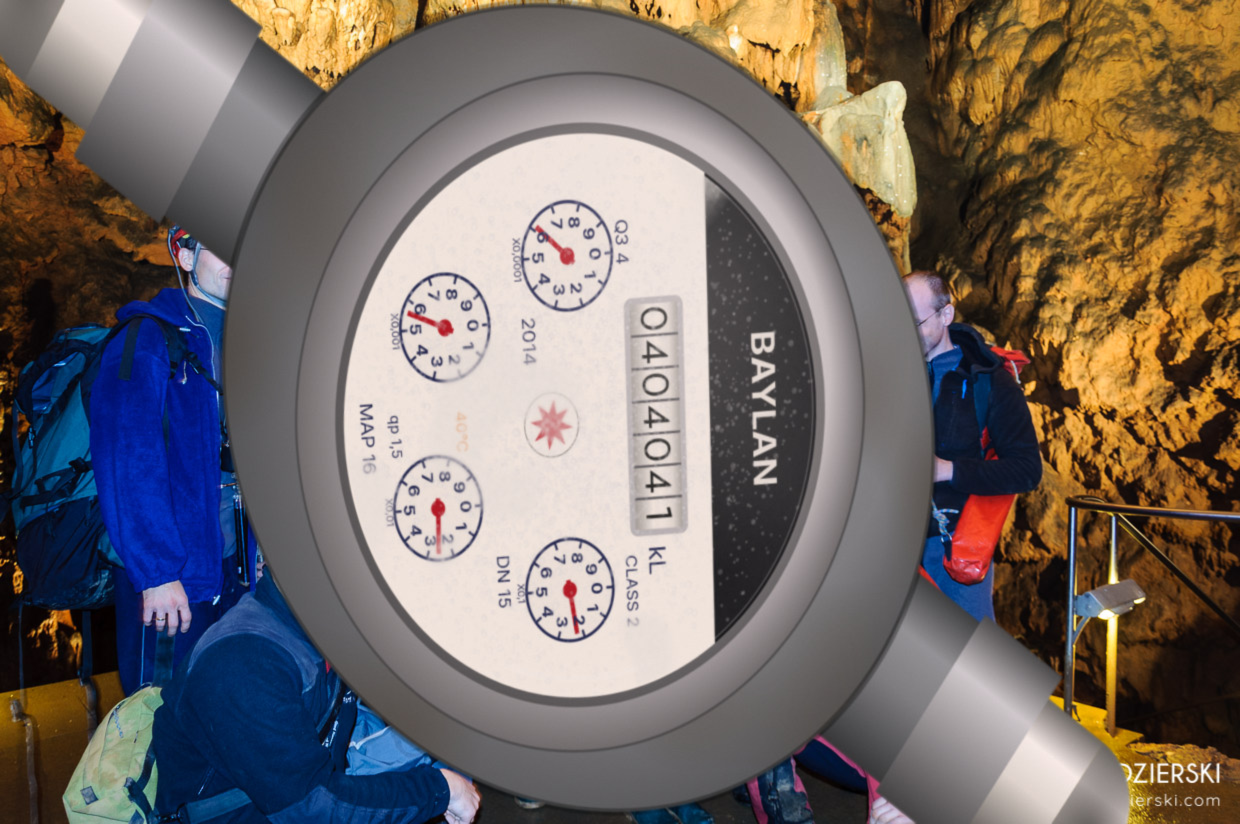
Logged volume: 404041.2256
